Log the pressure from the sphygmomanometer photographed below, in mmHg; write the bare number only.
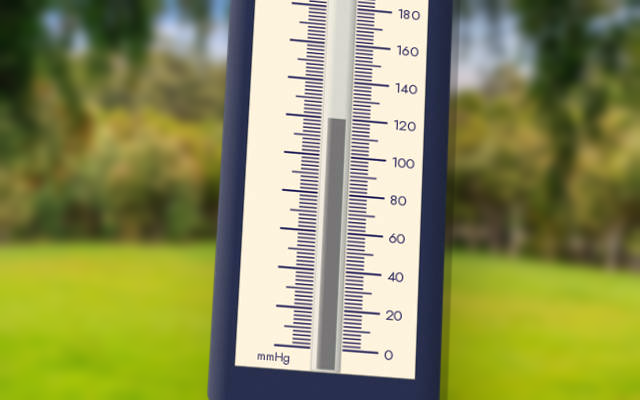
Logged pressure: 120
